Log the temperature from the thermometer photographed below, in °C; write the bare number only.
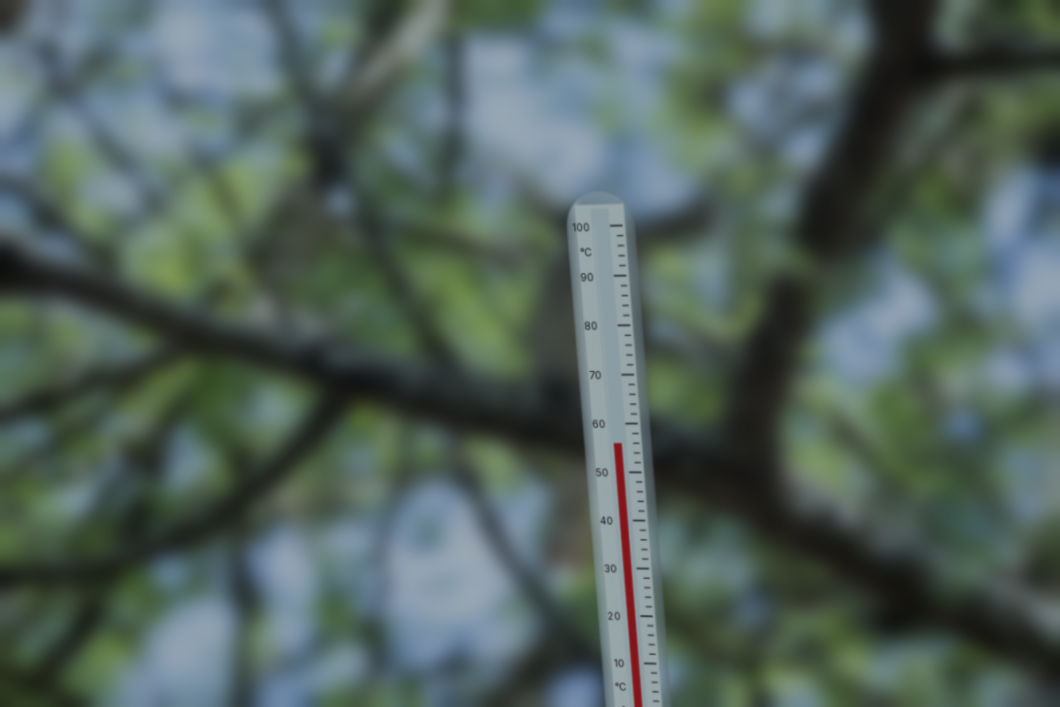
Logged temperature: 56
